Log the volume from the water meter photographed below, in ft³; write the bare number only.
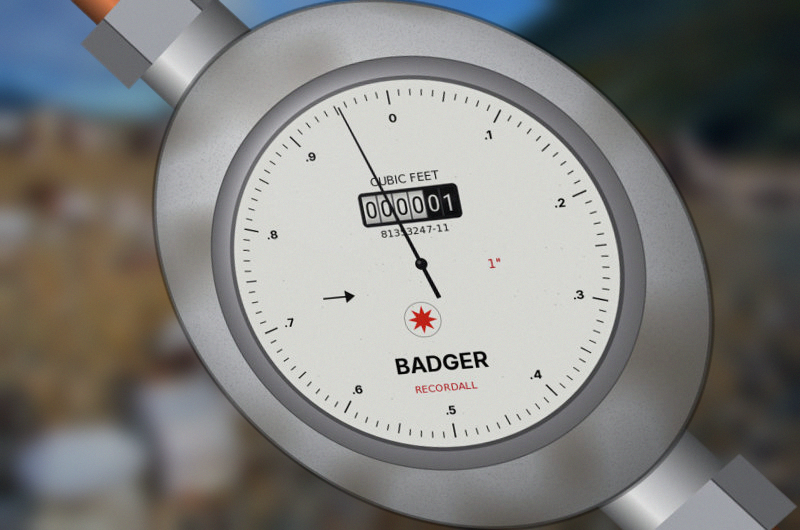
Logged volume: 0.95
